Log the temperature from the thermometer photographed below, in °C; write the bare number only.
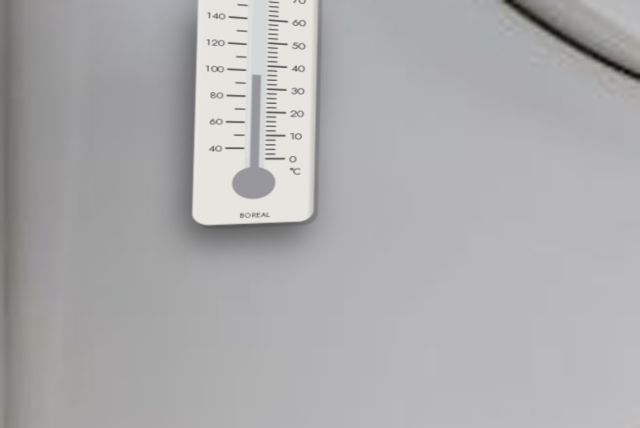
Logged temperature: 36
